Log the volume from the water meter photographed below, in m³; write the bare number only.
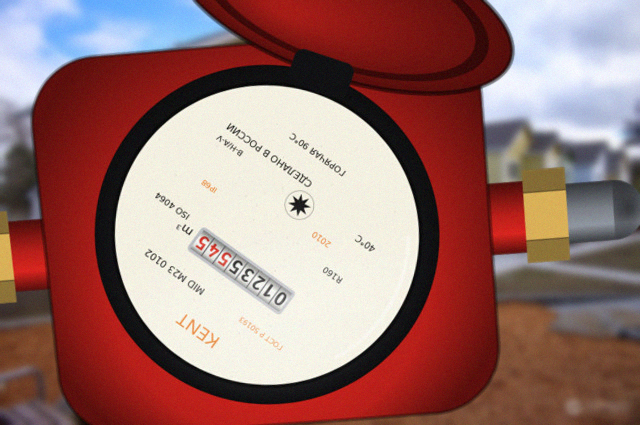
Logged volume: 1235.545
